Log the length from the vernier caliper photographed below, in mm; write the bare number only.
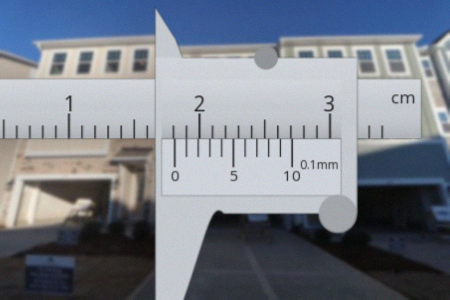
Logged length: 18.1
